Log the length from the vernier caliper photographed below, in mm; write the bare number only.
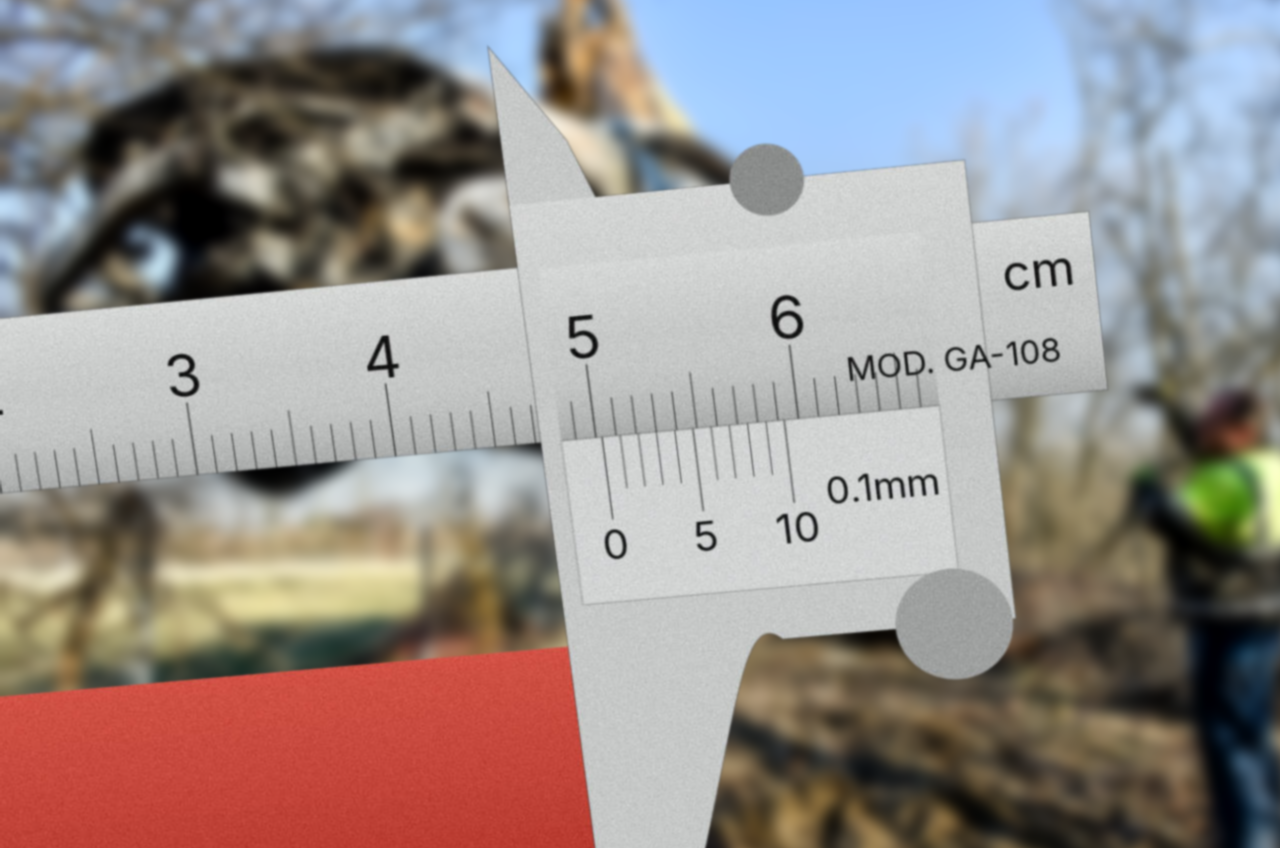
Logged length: 50.3
